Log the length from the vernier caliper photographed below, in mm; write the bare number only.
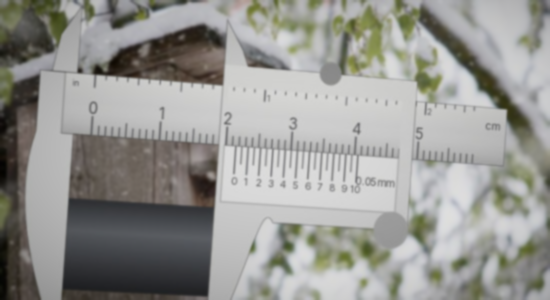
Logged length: 21.5
